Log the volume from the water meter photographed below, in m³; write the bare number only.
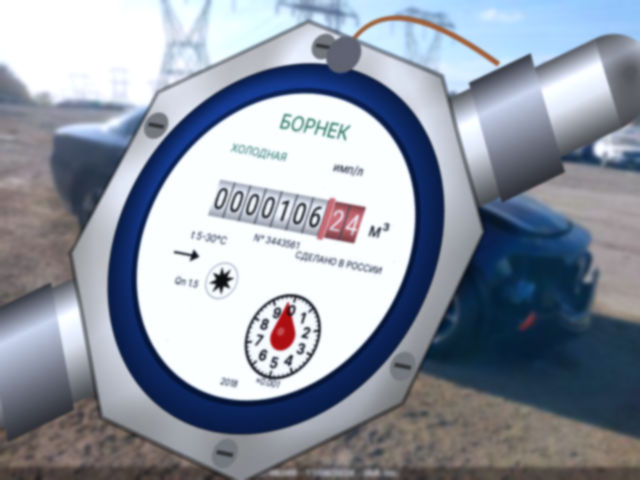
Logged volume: 106.239
